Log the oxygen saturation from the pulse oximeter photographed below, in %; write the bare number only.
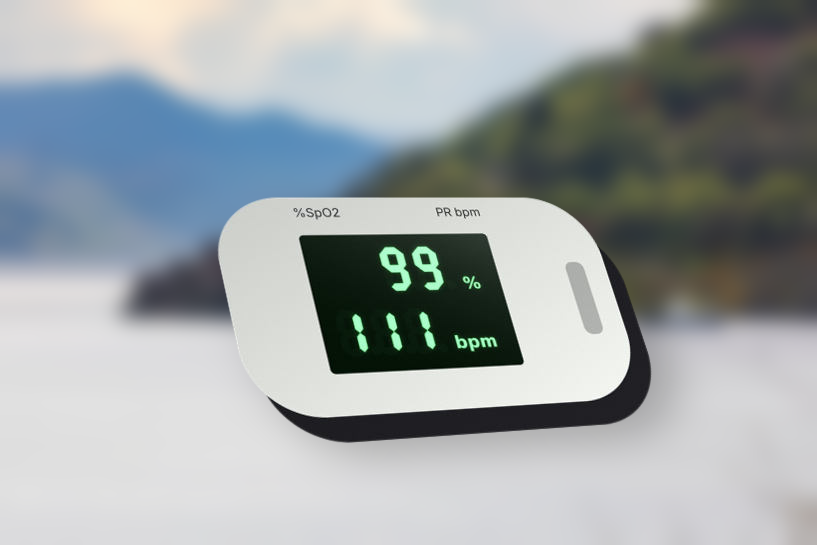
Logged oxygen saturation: 99
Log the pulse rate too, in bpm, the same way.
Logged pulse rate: 111
